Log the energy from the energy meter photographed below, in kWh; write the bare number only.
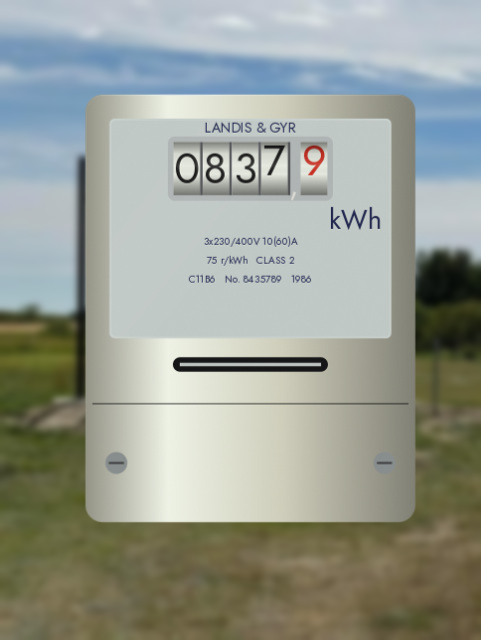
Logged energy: 837.9
